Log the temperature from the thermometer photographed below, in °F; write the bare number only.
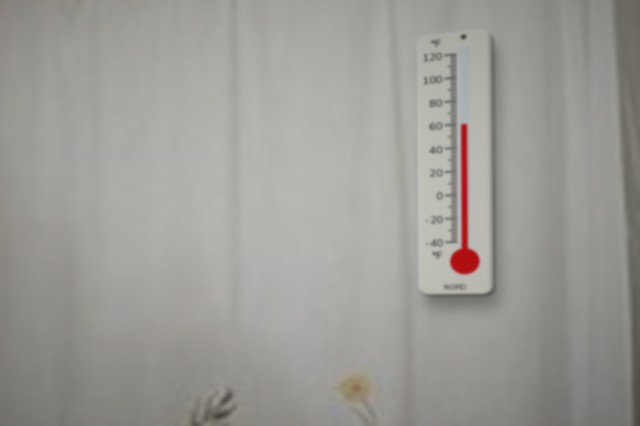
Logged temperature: 60
